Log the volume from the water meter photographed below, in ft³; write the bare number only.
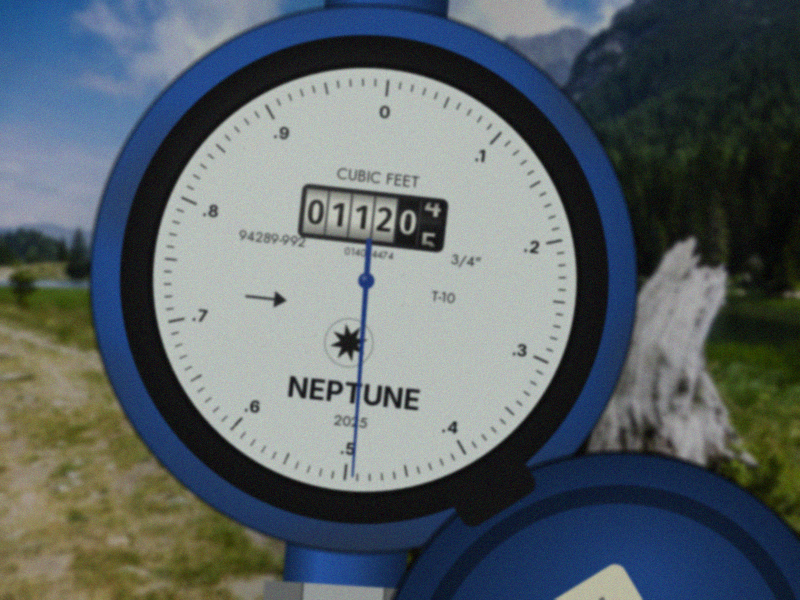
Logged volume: 11204.49
